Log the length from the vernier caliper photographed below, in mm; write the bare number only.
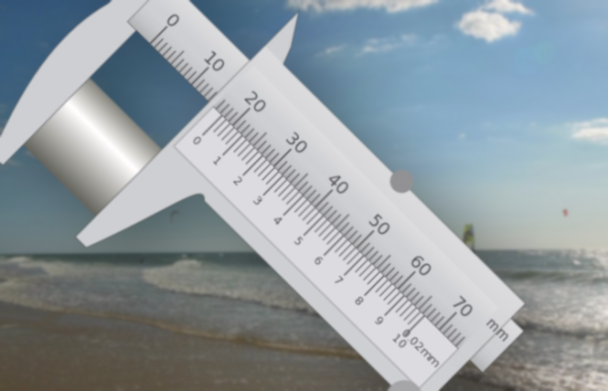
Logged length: 17.5
